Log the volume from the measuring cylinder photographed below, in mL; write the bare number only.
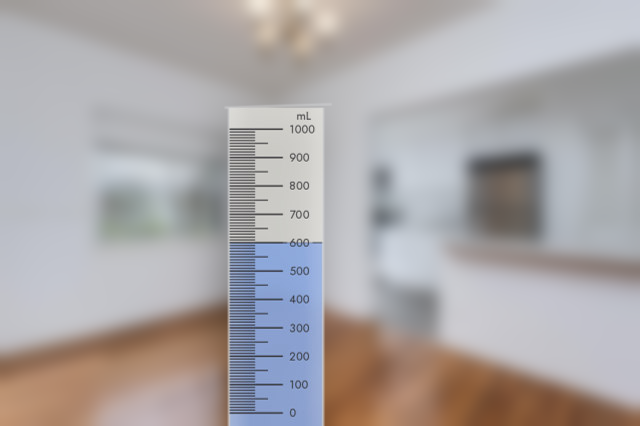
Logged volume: 600
